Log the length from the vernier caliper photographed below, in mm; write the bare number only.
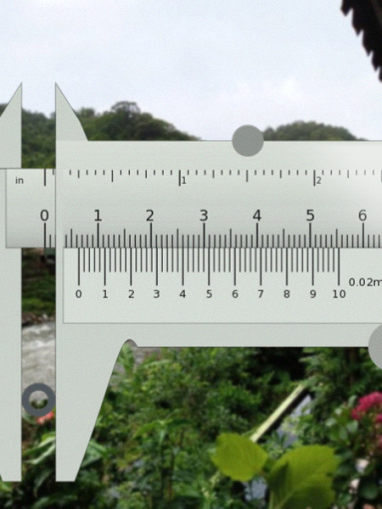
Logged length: 6.4
